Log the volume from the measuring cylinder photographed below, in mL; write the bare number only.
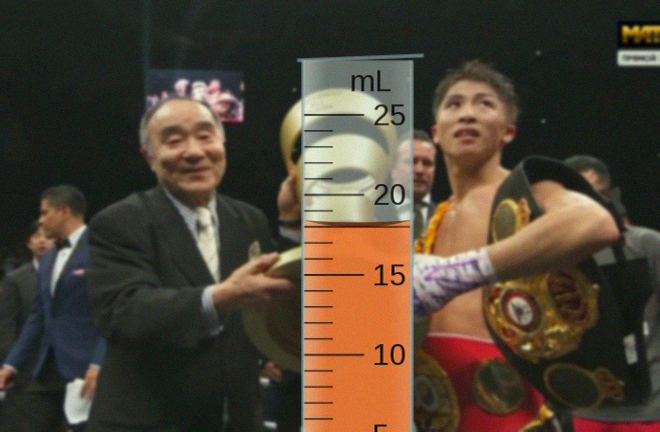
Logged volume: 18
